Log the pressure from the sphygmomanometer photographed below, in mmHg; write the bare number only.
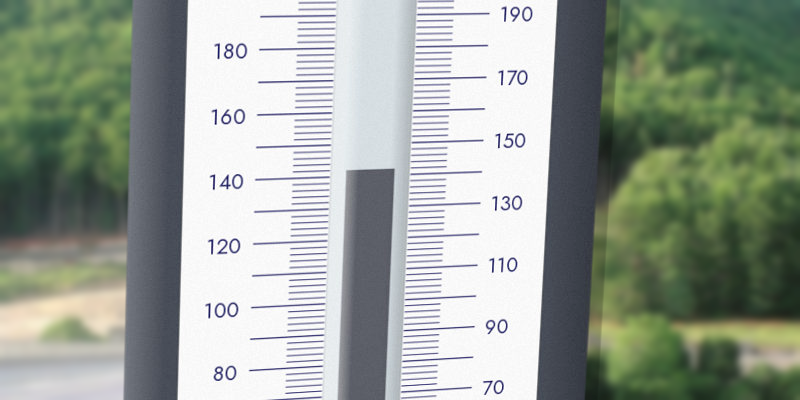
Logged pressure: 142
